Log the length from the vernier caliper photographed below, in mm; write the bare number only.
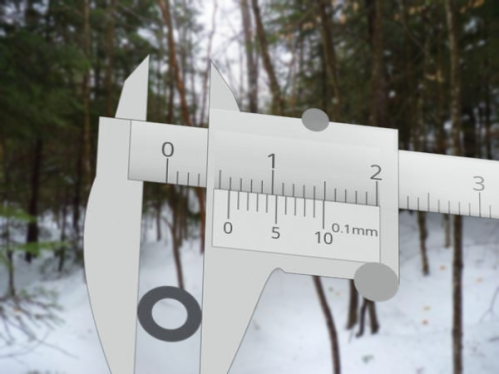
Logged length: 5.9
